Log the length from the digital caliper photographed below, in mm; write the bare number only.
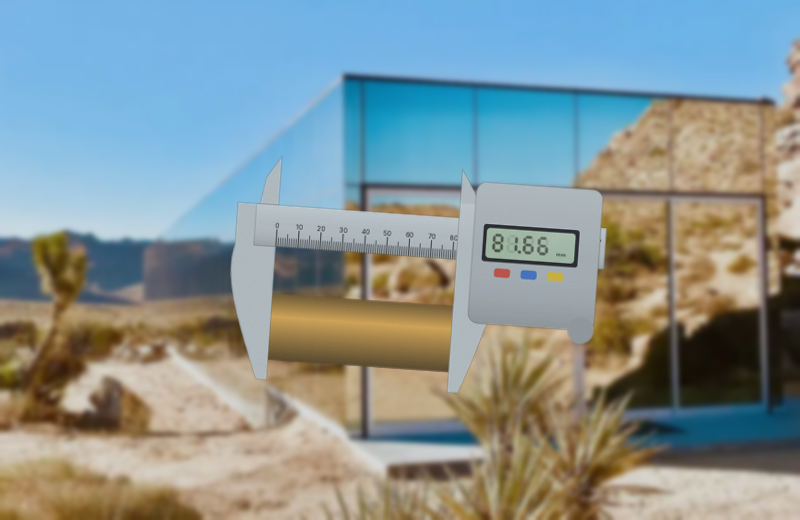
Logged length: 81.66
